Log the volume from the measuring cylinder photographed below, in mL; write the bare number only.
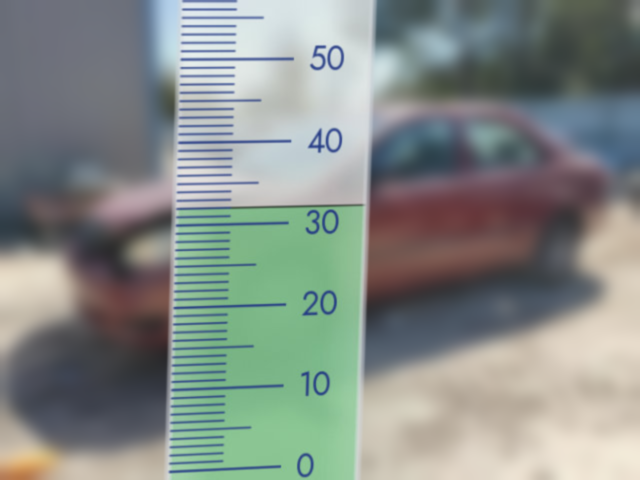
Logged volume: 32
